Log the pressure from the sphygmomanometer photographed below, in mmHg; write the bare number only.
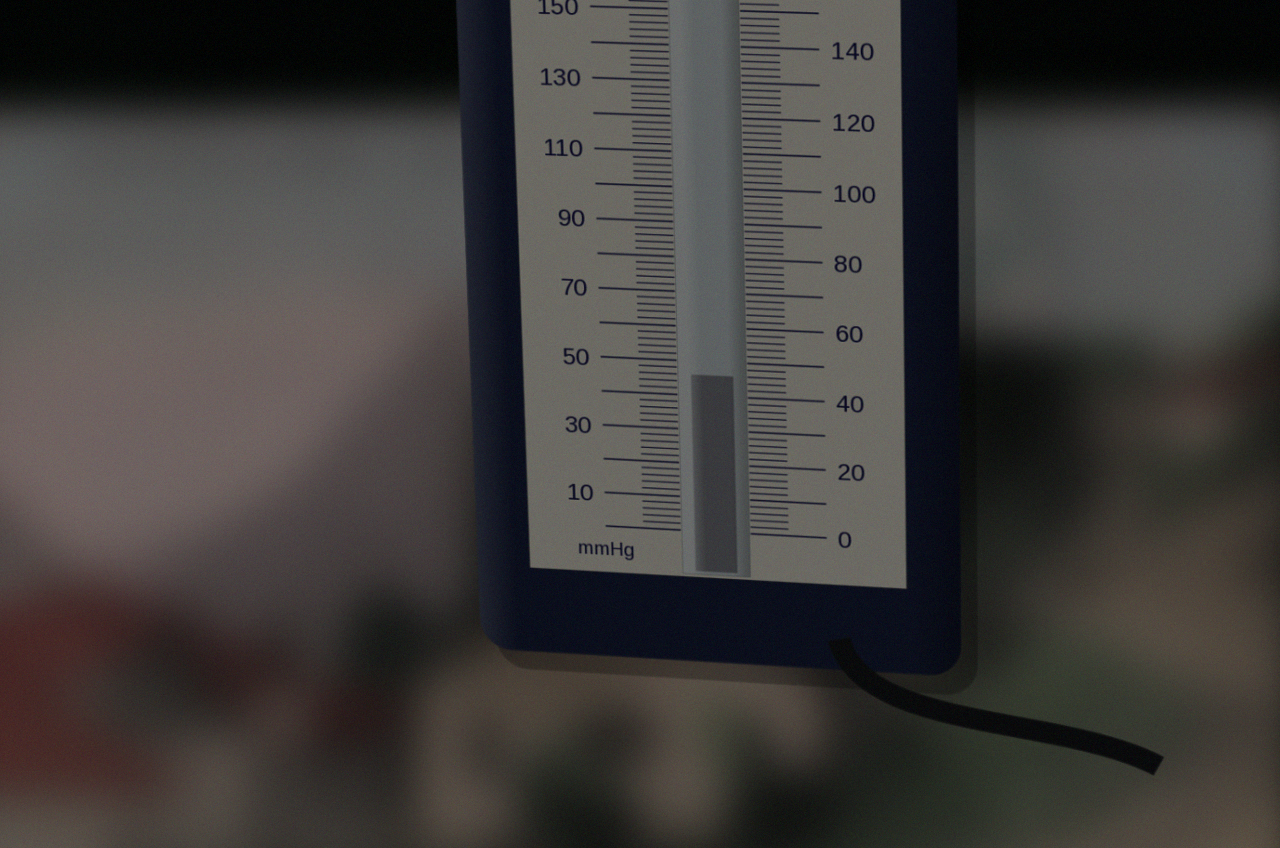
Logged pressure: 46
